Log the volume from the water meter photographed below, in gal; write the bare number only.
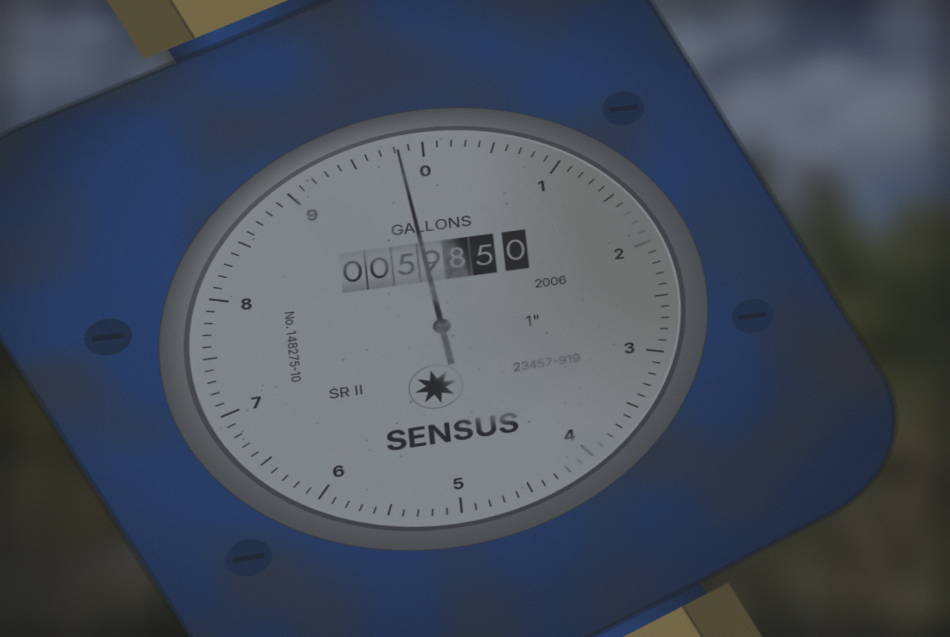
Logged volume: 59849.8
